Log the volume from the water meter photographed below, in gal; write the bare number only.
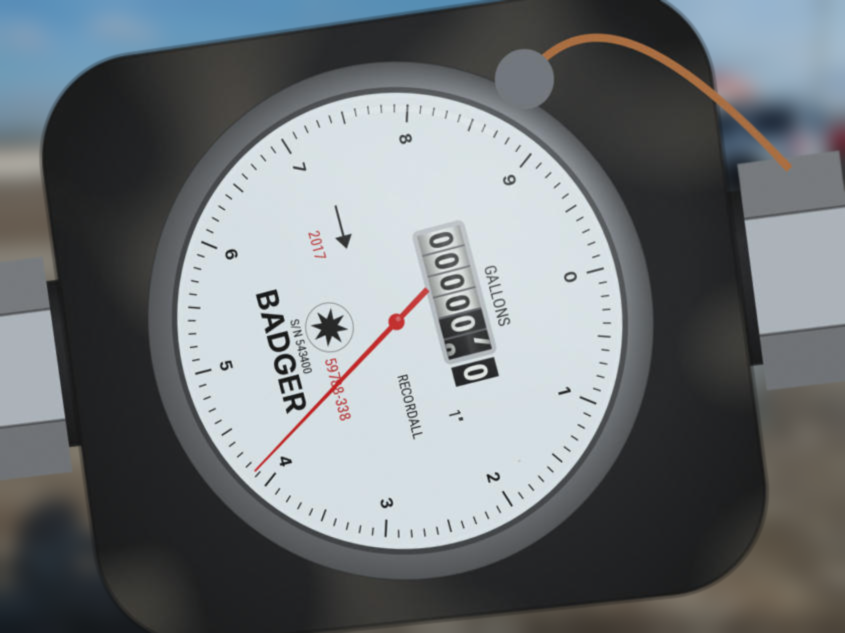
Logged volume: 74.1
